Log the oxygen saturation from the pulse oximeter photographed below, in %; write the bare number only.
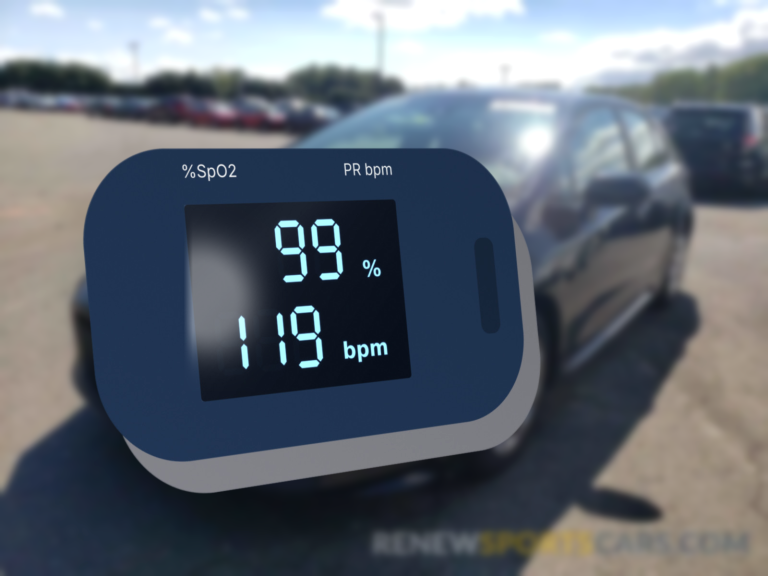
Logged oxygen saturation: 99
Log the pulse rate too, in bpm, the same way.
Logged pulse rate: 119
